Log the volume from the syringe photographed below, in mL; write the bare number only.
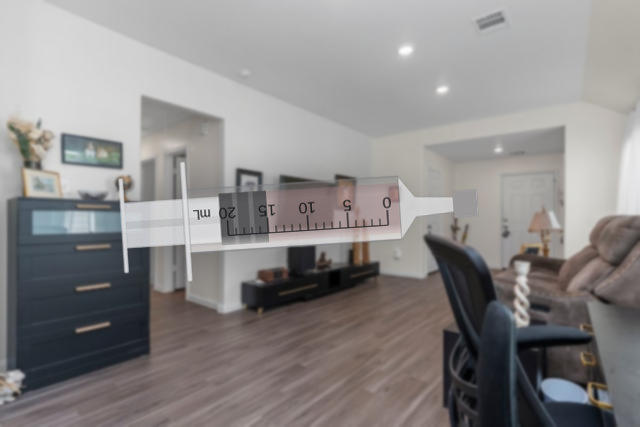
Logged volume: 15
